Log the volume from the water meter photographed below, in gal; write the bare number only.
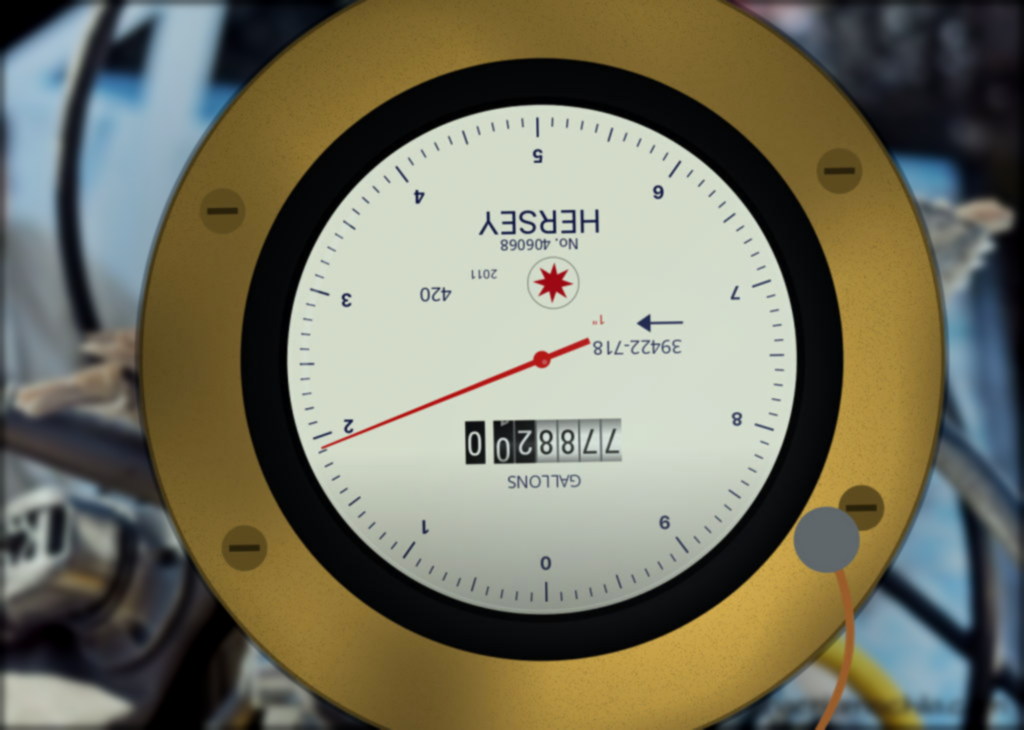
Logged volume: 7788201.9
